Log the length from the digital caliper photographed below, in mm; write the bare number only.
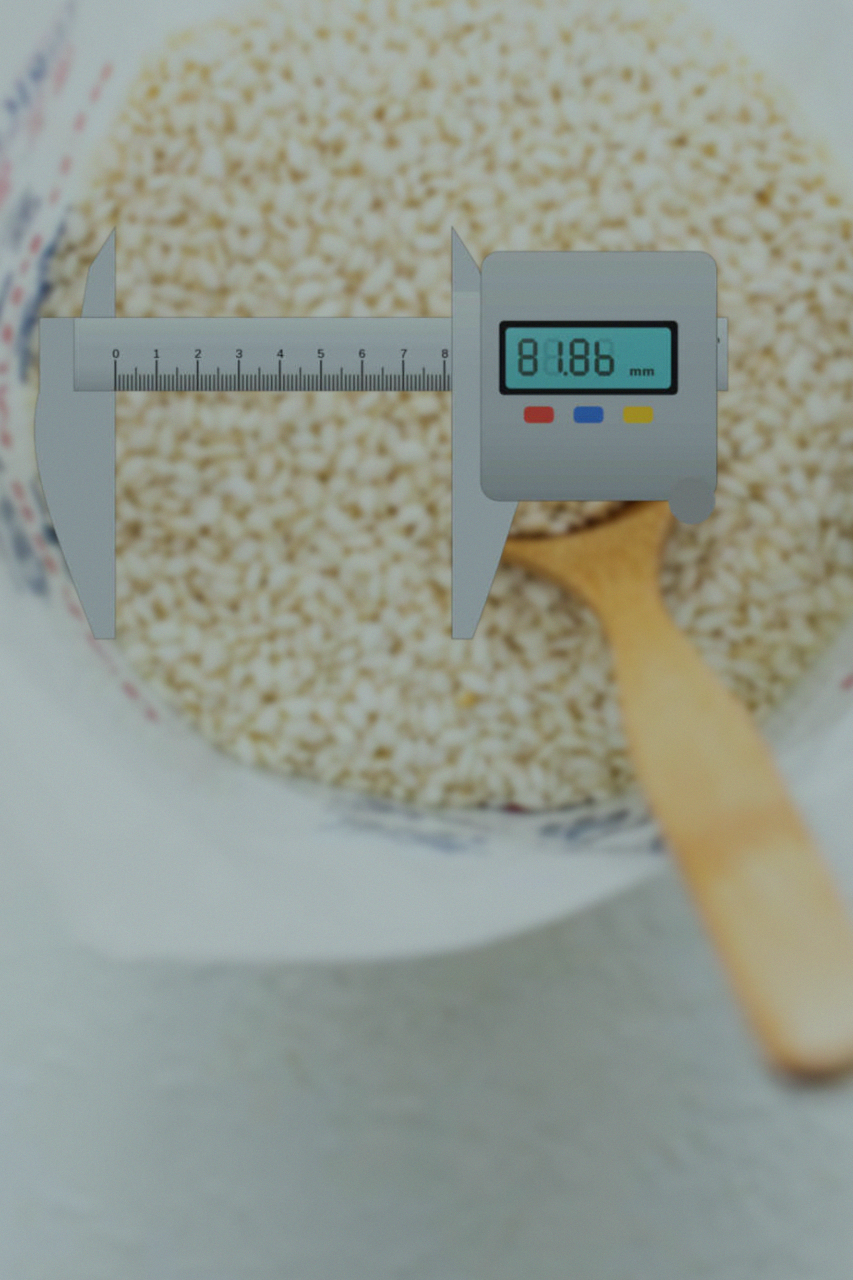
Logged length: 81.86
